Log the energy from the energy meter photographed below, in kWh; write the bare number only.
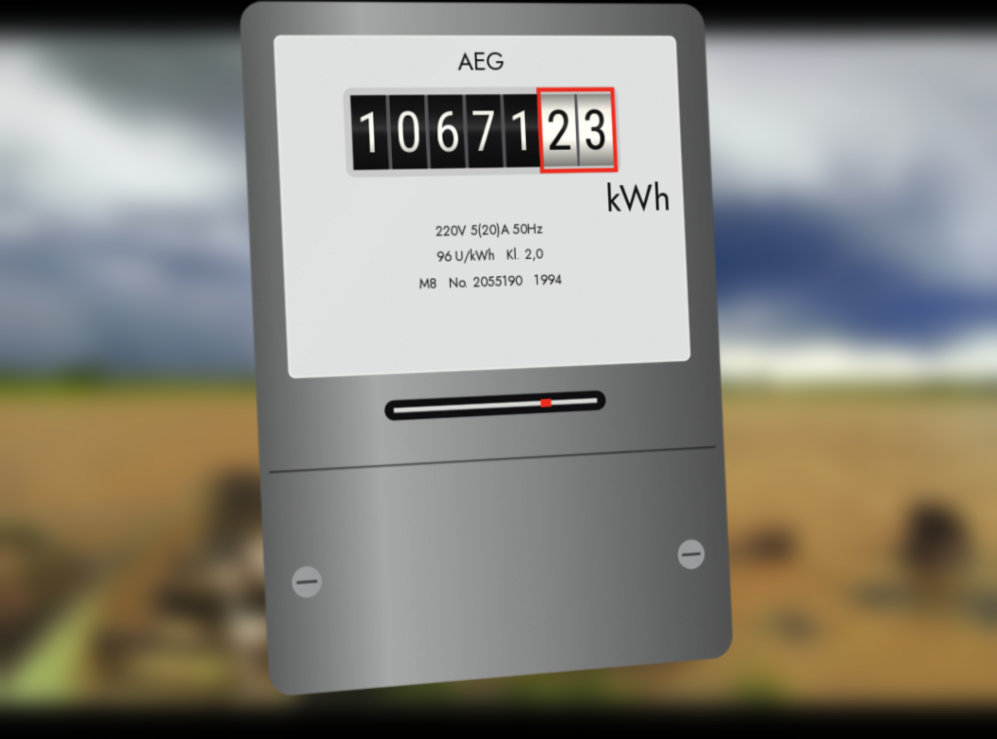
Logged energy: 10671.23
